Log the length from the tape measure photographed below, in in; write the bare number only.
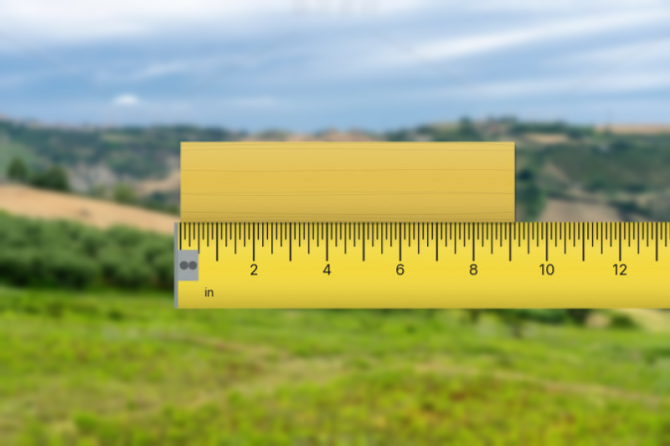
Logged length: 9.125
